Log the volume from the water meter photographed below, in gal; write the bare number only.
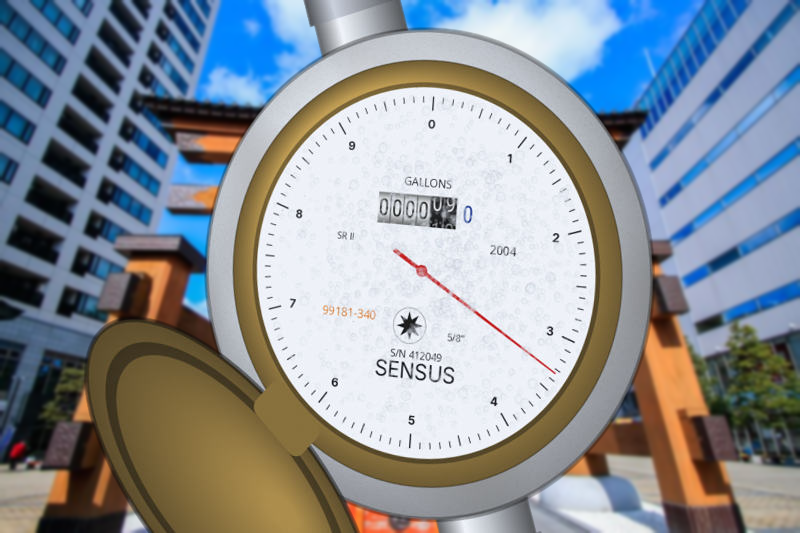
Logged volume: 93.3
